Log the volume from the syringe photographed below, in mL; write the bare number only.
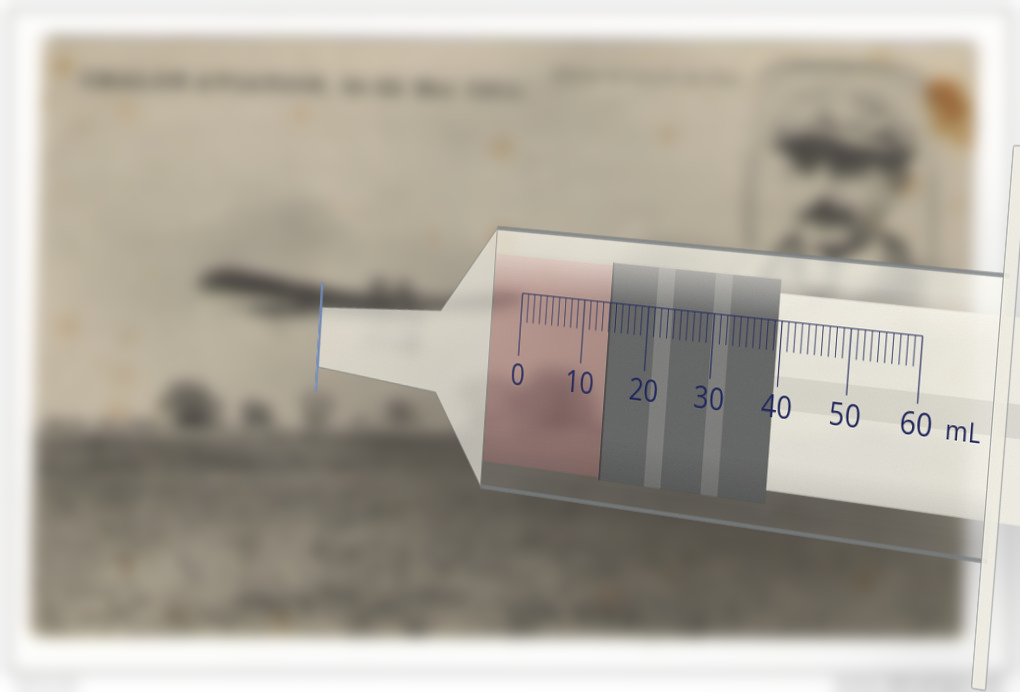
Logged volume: 14
